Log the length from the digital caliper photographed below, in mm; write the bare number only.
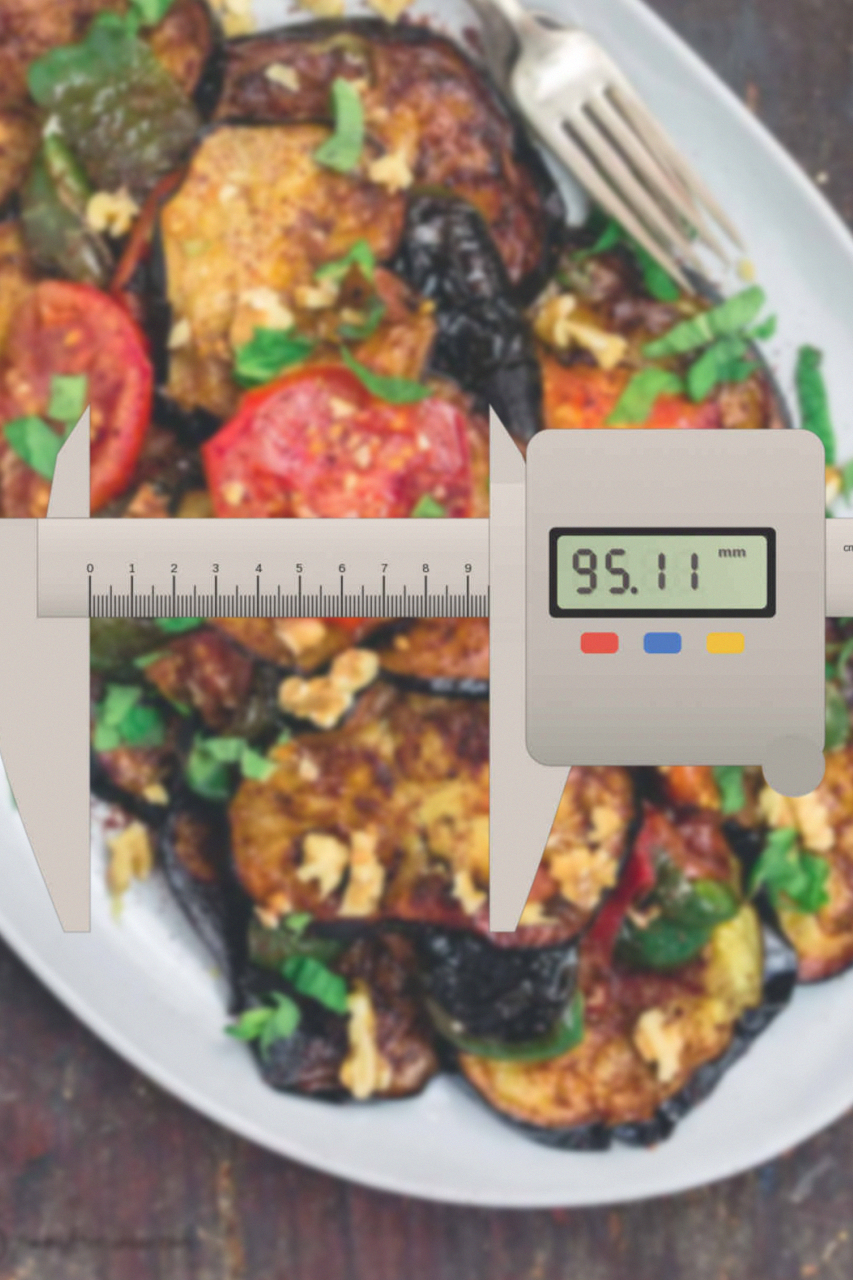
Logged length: 95.11
